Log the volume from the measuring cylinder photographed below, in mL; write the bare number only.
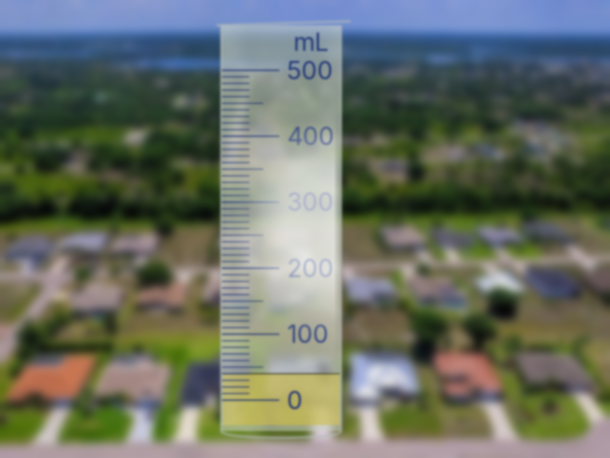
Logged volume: 40
